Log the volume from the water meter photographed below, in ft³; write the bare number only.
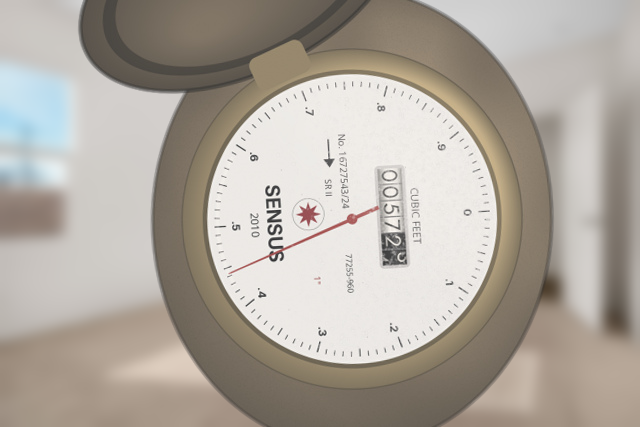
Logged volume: 5723.44
